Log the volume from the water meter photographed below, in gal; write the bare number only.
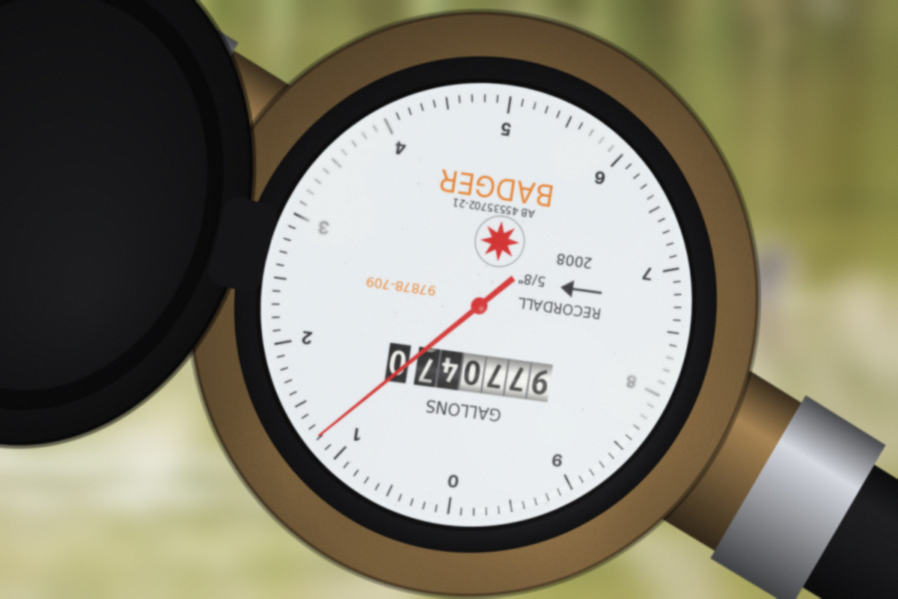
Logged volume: 9770471.2
